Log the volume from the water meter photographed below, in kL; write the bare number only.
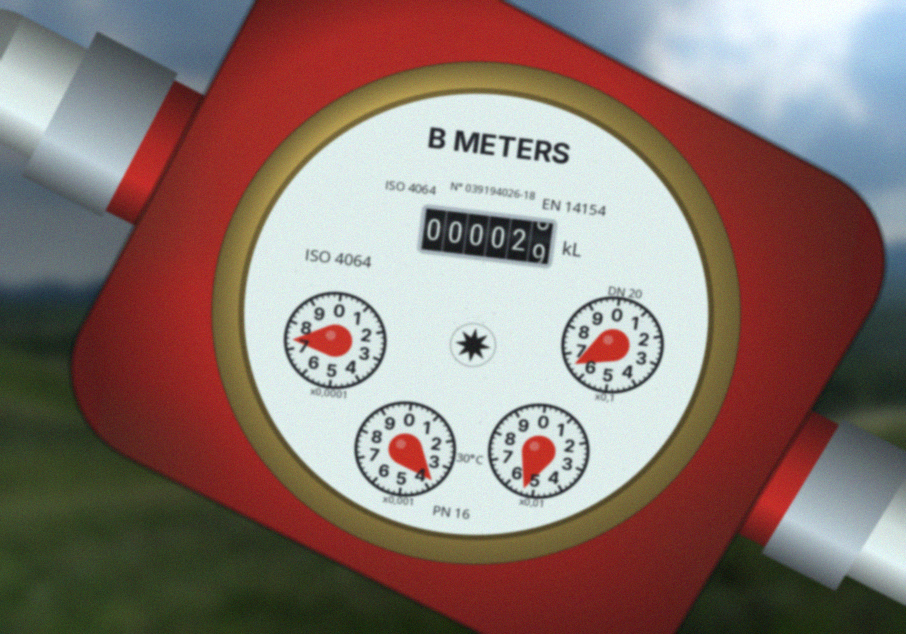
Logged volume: 28.6537
